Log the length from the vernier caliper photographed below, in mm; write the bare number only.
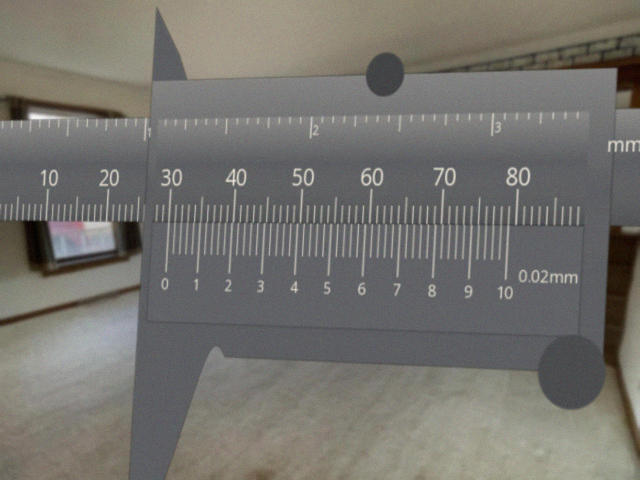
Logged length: 30.0
